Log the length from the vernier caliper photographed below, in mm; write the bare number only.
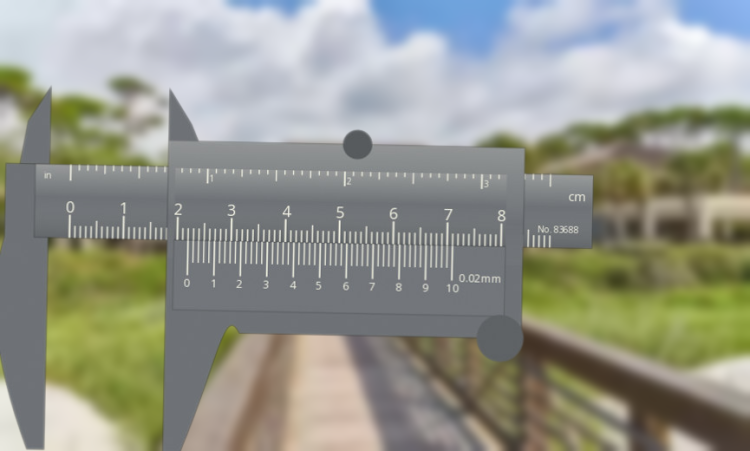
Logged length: 22.0
